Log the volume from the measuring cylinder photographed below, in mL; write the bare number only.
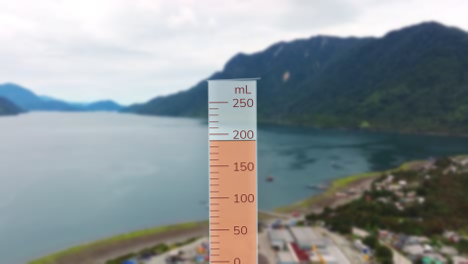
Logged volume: 190
